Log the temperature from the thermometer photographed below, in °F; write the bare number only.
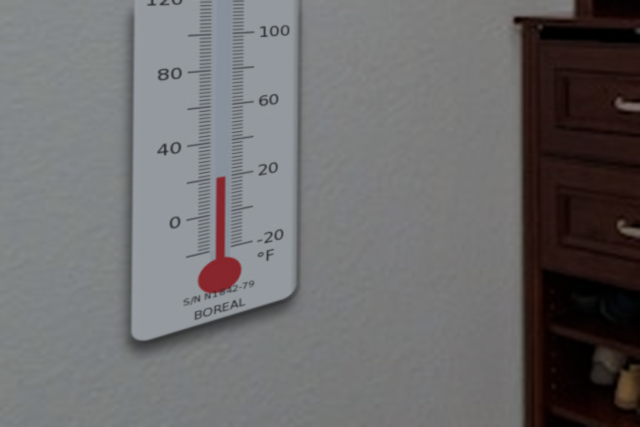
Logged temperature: 20
